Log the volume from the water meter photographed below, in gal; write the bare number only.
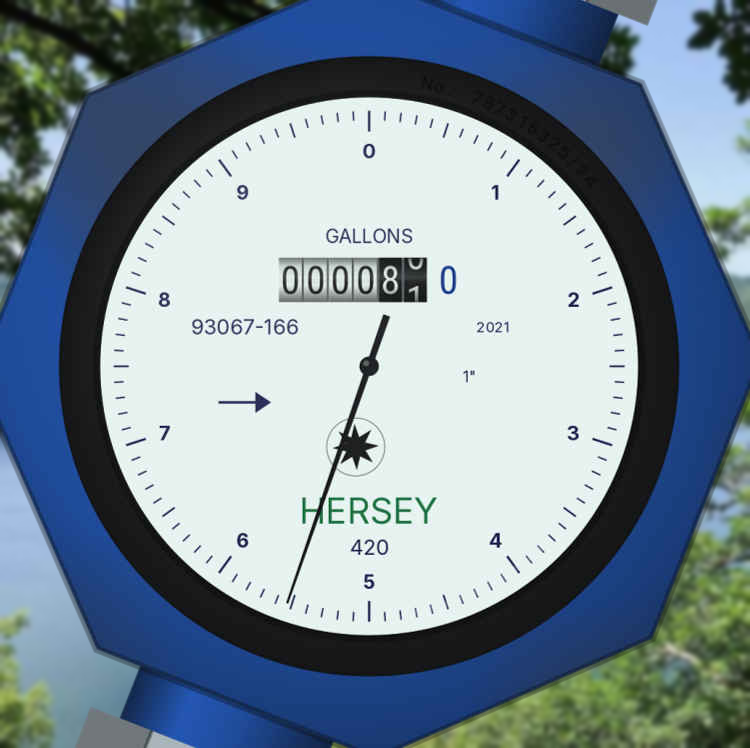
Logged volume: 805.5
